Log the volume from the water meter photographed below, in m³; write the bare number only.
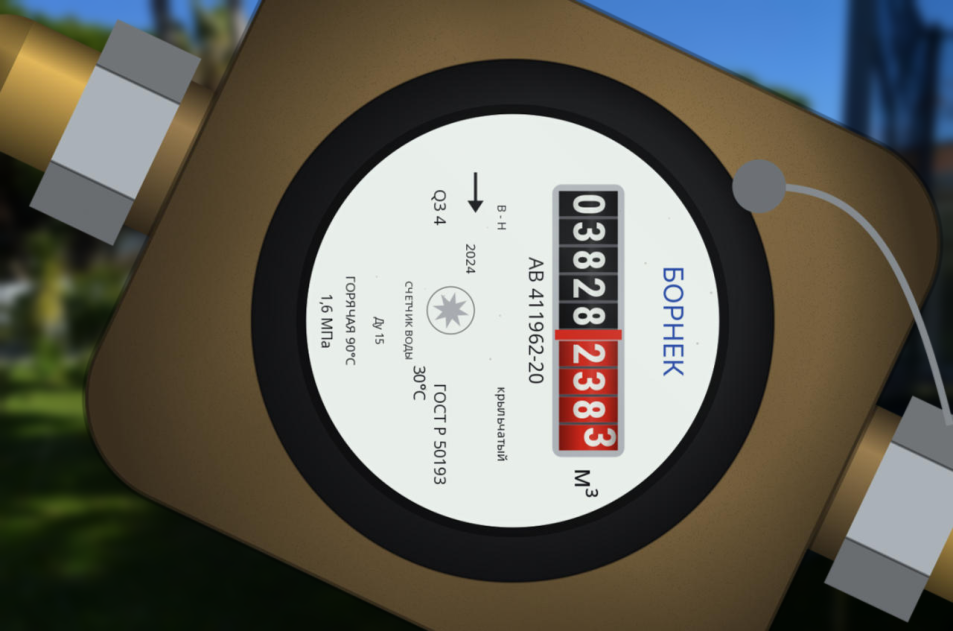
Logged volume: 3828.2383
